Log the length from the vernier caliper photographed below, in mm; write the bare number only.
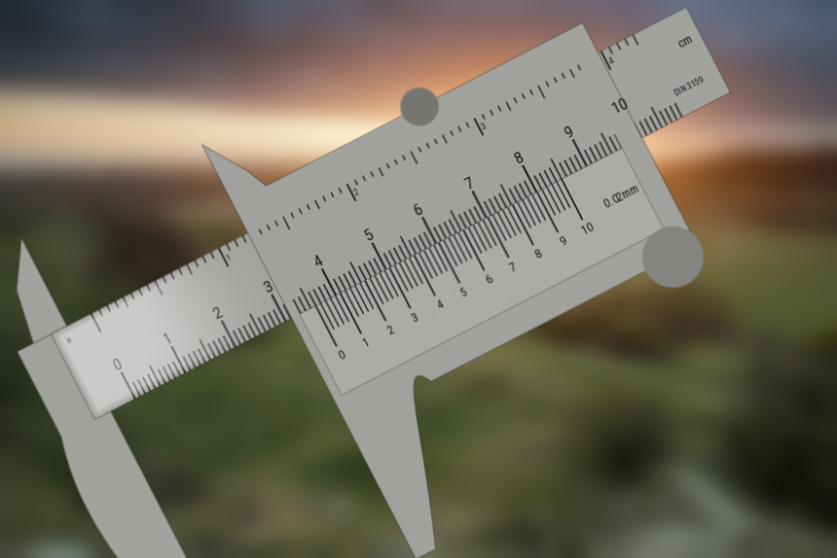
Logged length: 36.0
